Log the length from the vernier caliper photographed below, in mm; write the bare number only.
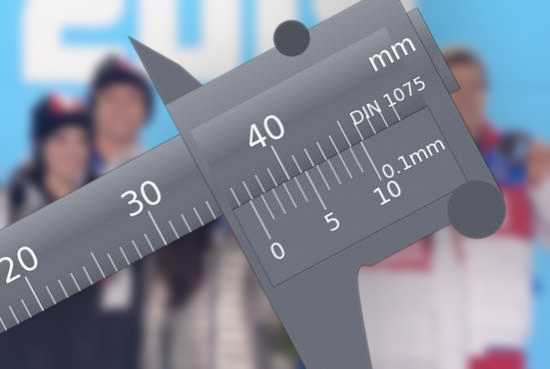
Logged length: 36.8
